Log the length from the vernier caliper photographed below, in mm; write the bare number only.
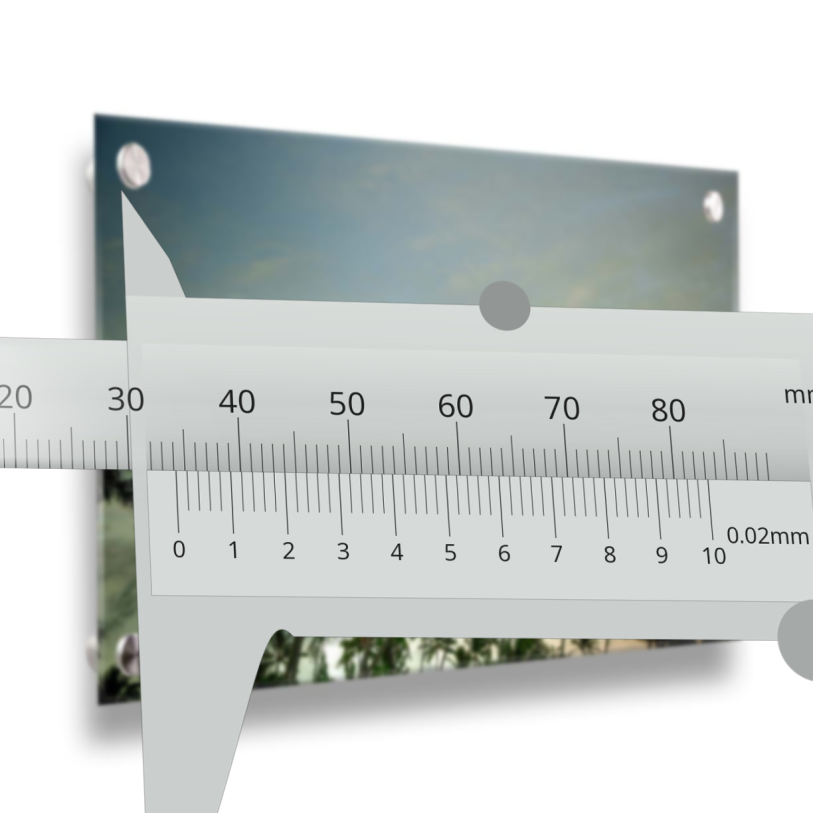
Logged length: 34.2
